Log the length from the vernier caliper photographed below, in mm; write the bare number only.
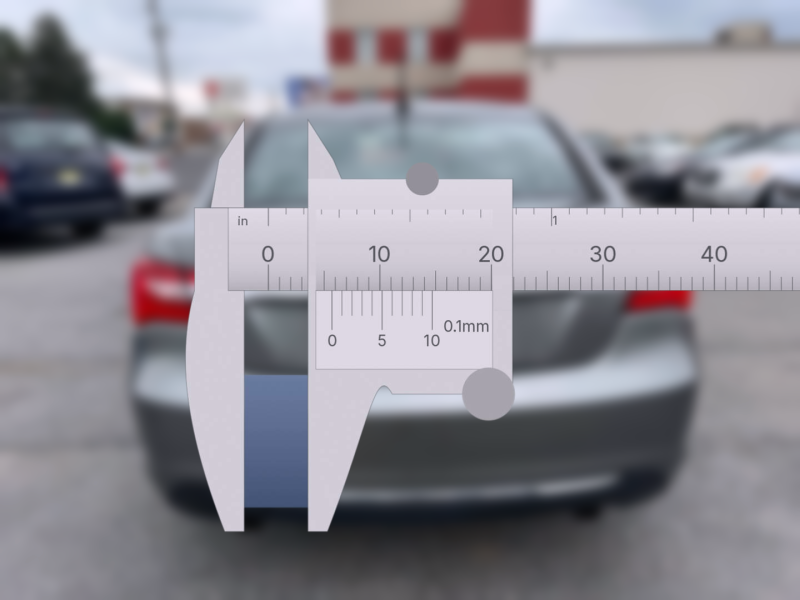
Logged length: 5.7
